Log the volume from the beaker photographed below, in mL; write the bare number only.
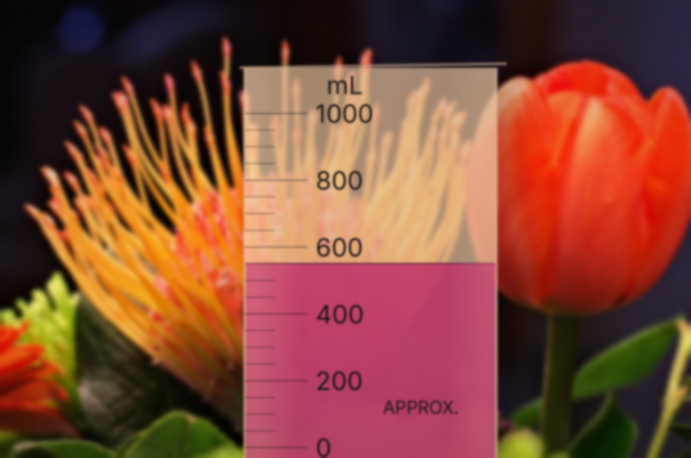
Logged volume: 550
